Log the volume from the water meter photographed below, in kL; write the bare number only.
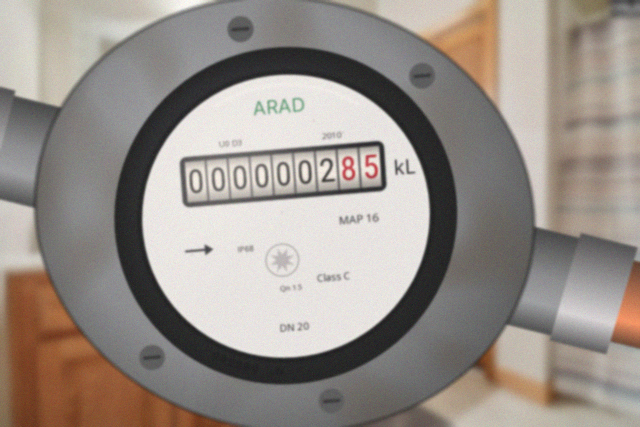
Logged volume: 2.85
